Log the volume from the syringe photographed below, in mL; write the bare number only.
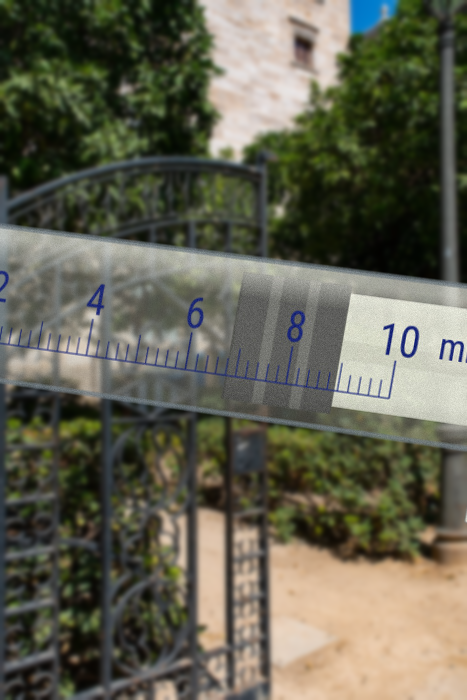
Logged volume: 6.8
